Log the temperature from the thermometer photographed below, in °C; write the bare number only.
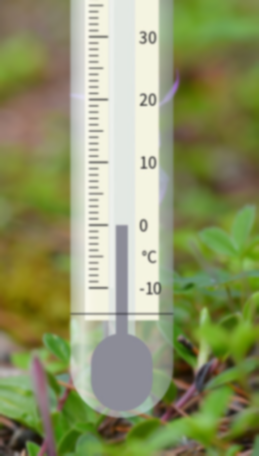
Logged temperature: 0
